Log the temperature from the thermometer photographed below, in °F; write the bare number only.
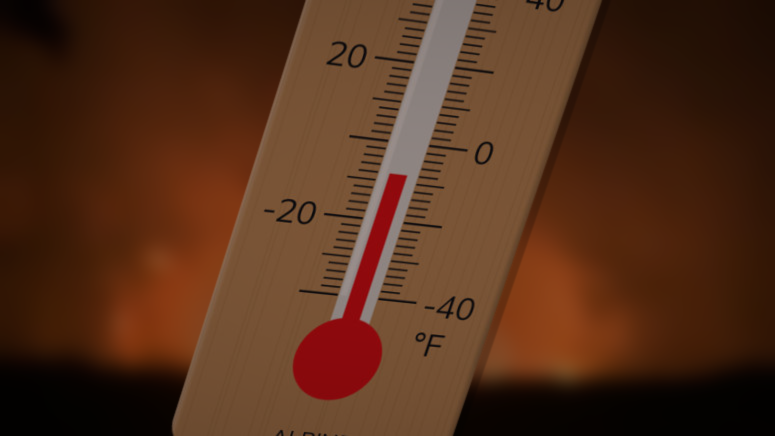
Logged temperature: -8
